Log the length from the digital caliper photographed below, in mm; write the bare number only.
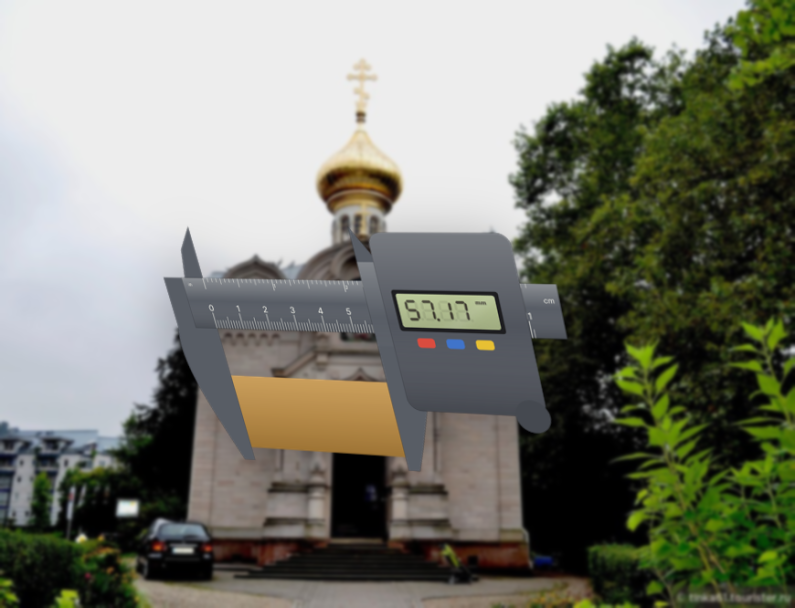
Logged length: 57.17
